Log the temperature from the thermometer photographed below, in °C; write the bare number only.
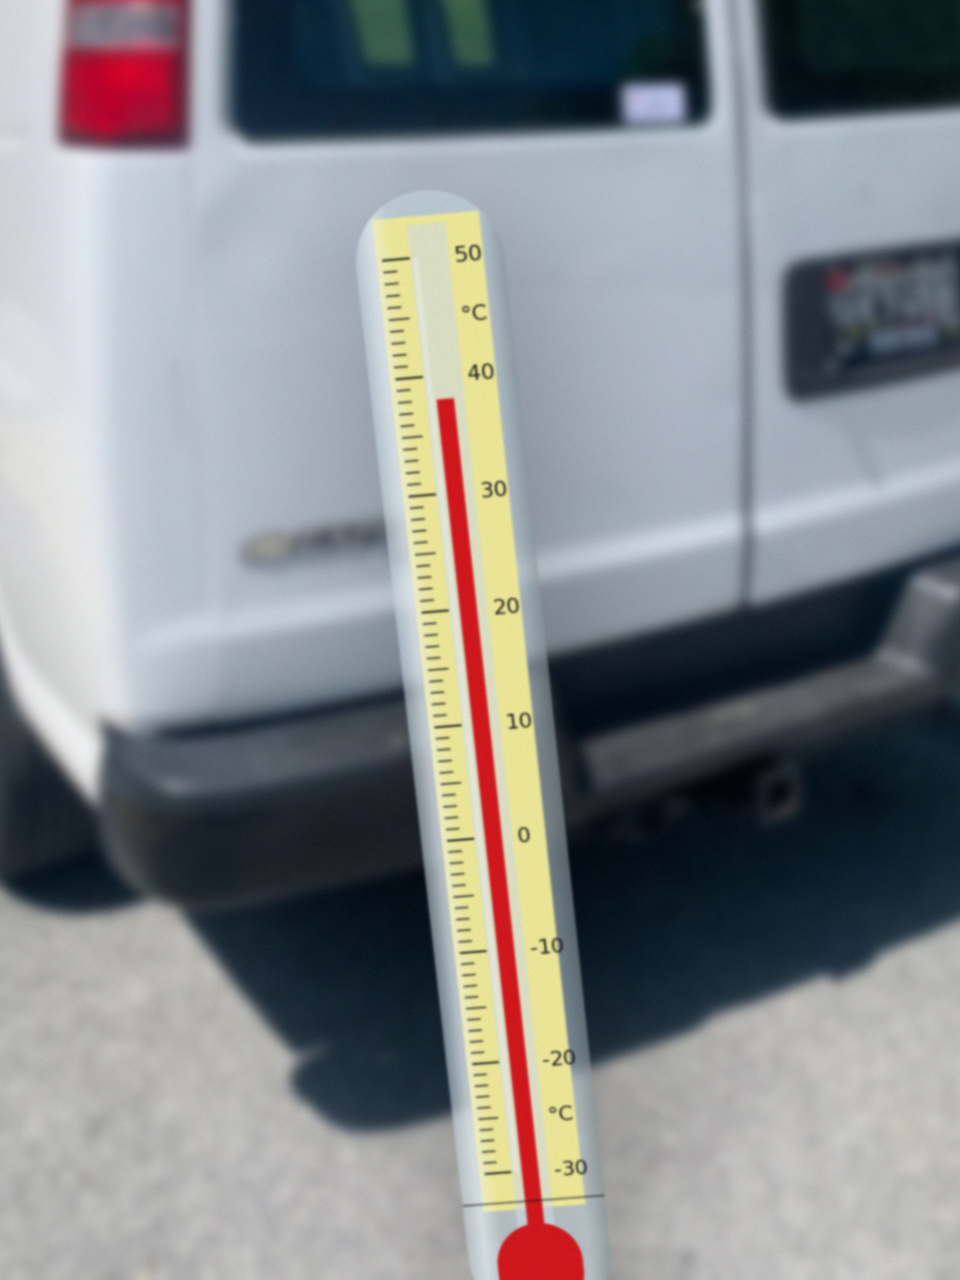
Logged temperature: 38
